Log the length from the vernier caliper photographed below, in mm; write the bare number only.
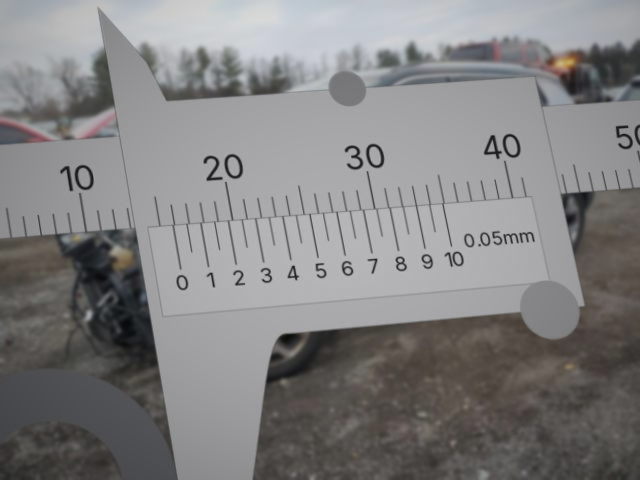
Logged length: 15.9
